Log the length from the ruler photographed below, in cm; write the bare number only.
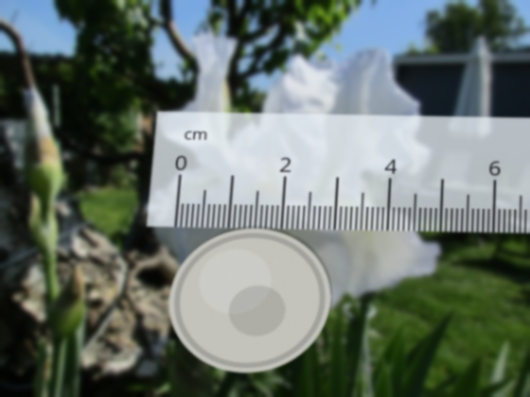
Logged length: 3
